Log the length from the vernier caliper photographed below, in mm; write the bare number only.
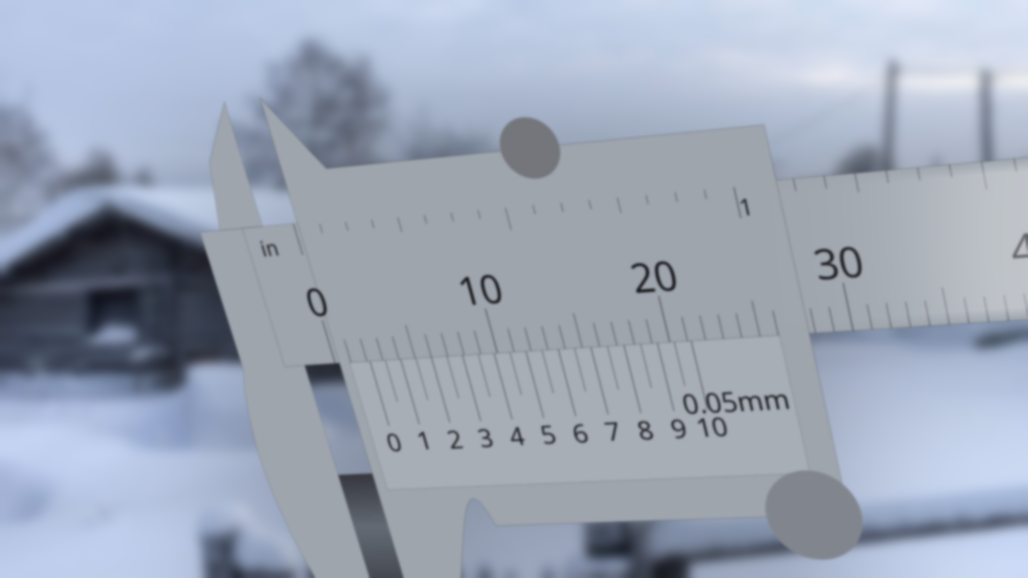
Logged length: 2.2
